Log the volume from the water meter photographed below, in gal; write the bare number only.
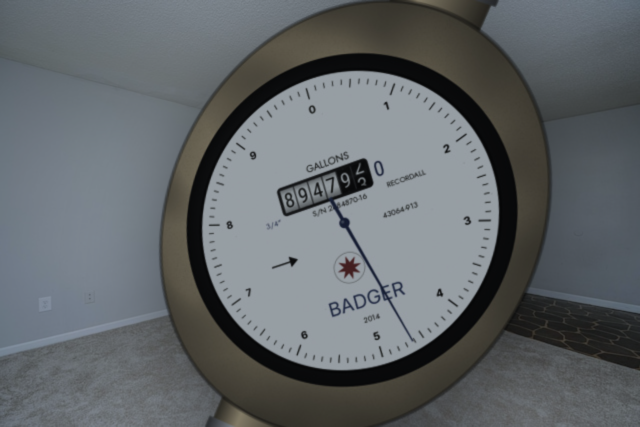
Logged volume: 8947924.6
